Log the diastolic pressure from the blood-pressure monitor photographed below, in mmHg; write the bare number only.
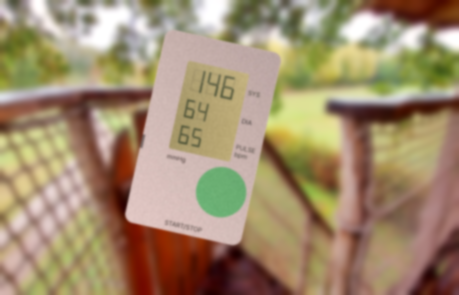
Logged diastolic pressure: 64
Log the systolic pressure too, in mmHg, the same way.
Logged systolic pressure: 146
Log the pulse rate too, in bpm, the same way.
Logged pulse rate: 65
